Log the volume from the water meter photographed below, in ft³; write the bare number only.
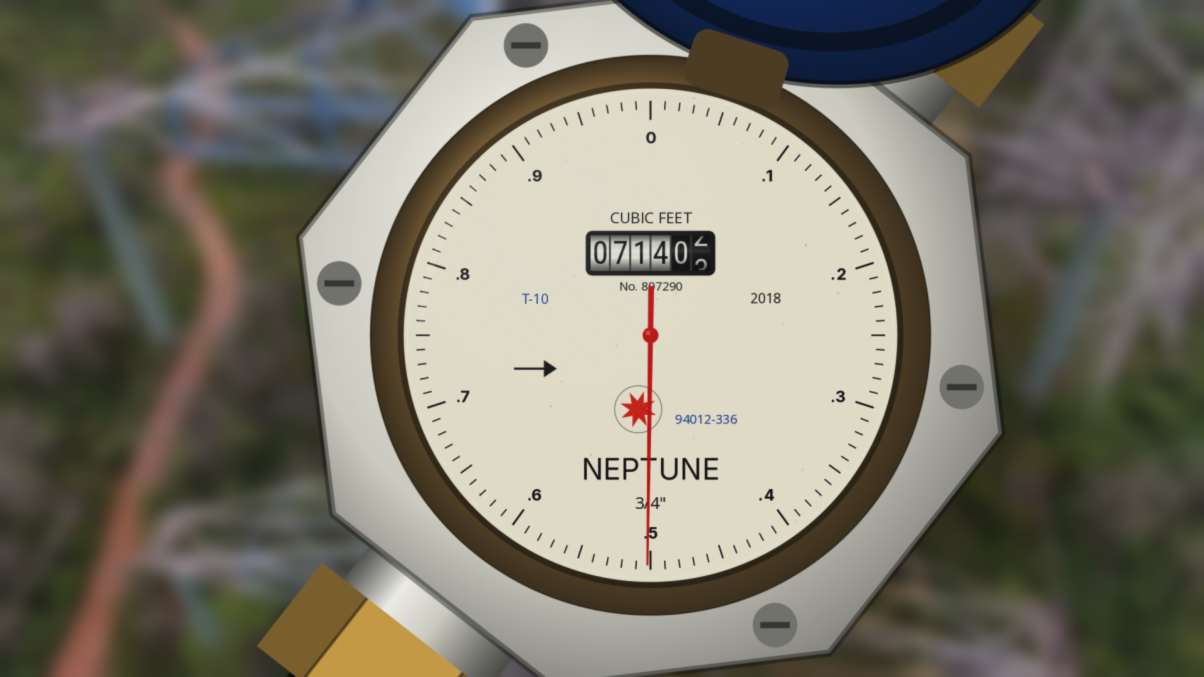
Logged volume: 71402.50
